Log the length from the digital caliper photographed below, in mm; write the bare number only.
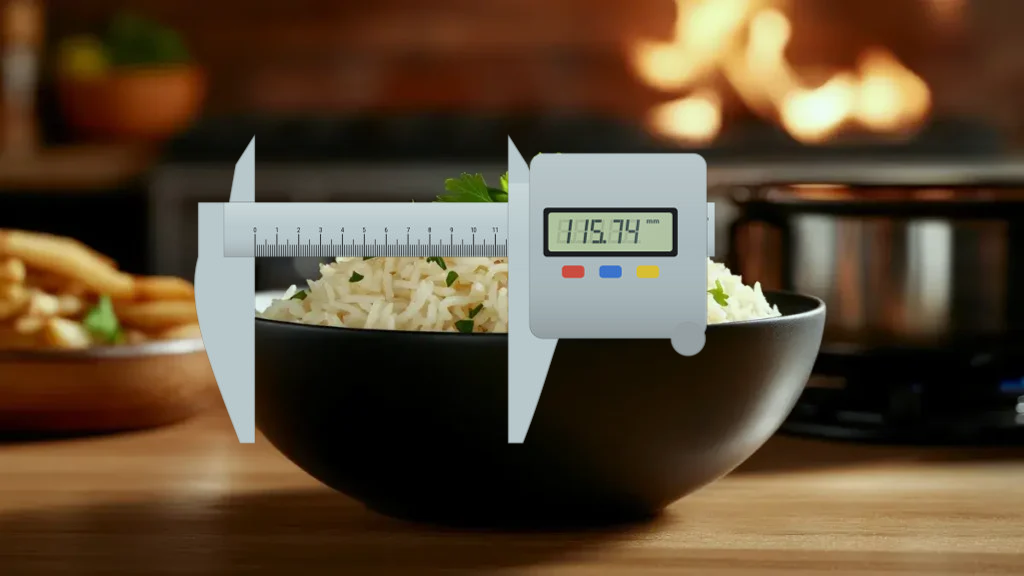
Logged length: 115.74
